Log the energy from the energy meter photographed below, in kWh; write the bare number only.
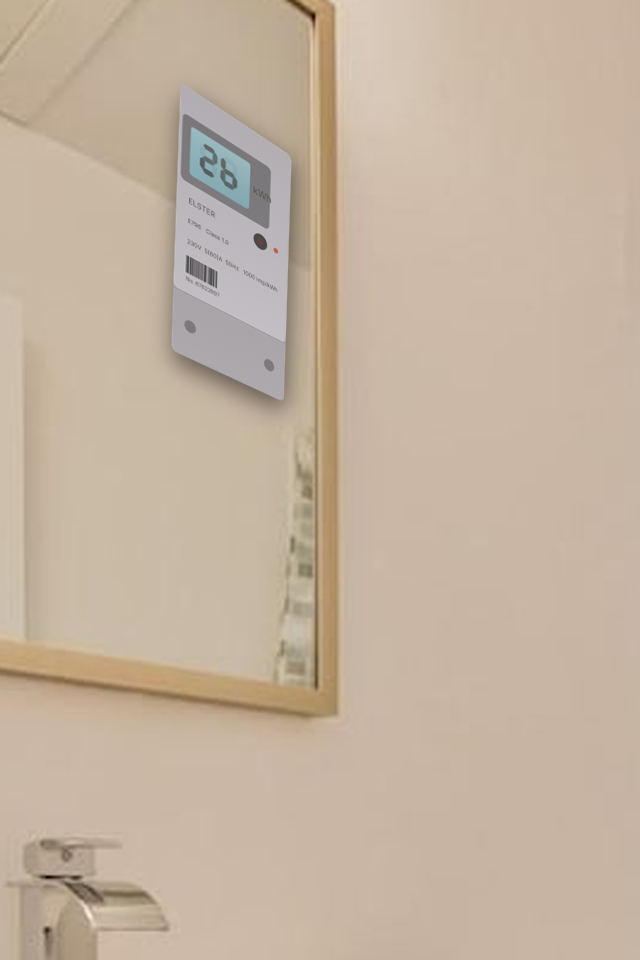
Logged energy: 26
